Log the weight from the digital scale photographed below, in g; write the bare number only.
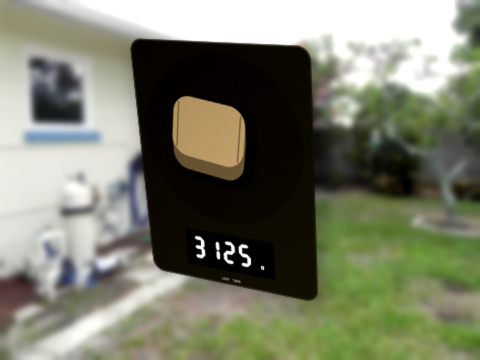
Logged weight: 3125
